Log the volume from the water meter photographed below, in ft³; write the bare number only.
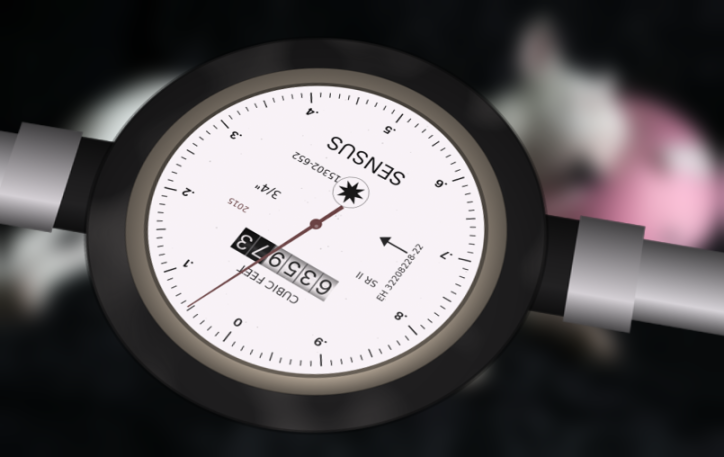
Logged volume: 635973.05
